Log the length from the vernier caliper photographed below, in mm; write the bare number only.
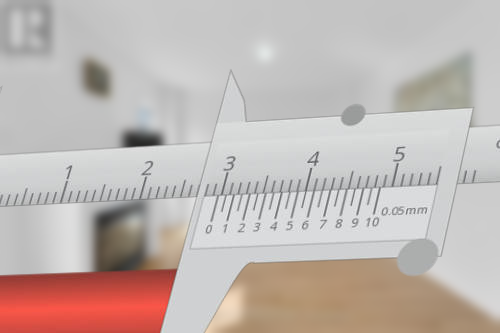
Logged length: 29.6
